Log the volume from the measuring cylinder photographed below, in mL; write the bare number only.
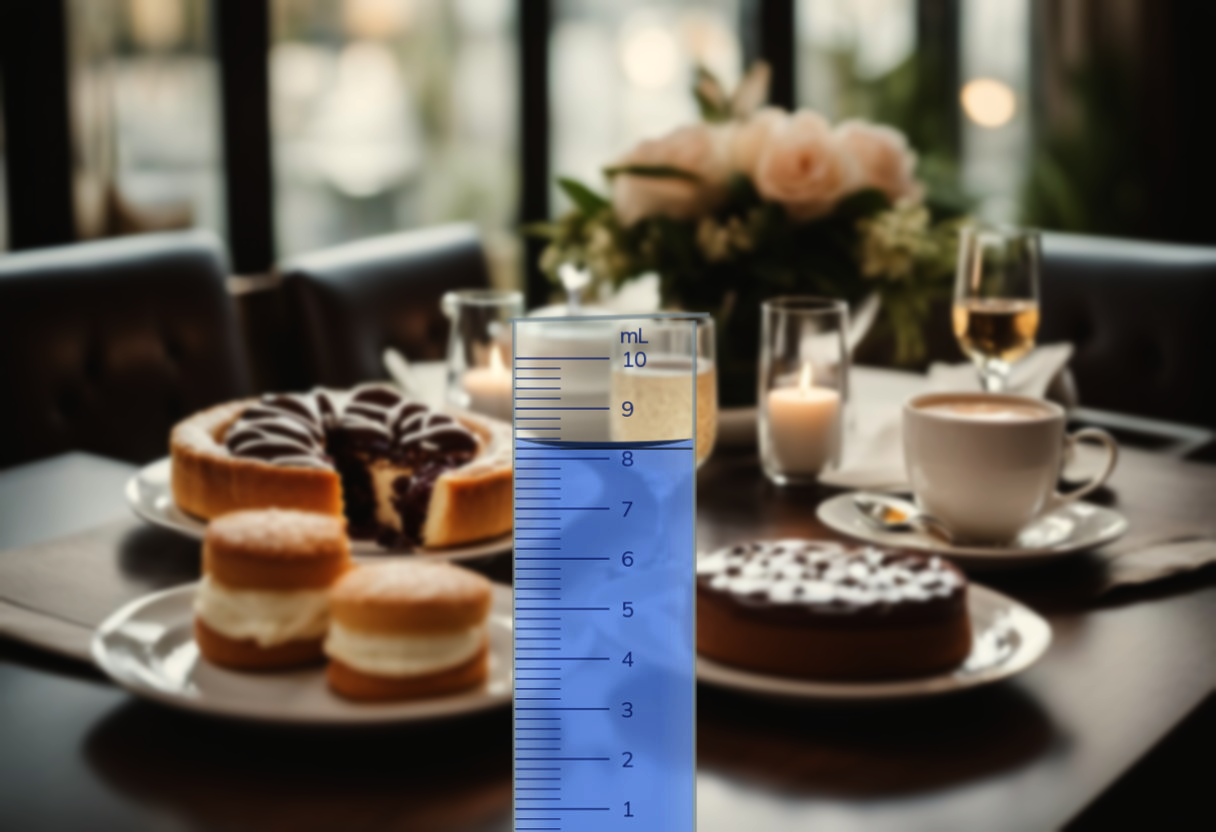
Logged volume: 8.2
